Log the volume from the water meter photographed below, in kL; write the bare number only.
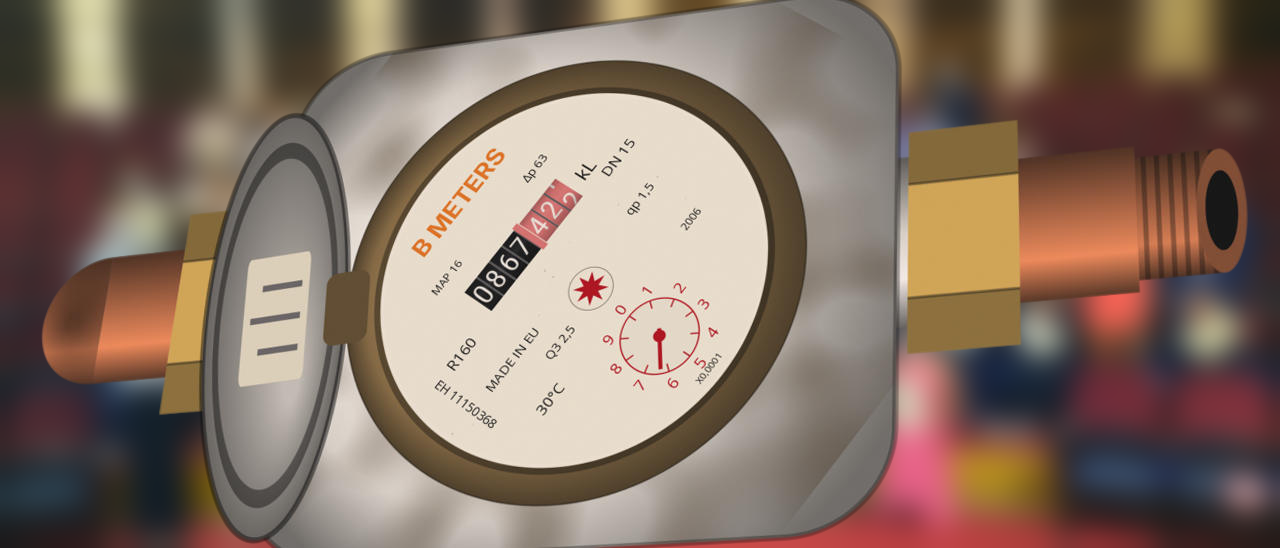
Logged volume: 867.4216
